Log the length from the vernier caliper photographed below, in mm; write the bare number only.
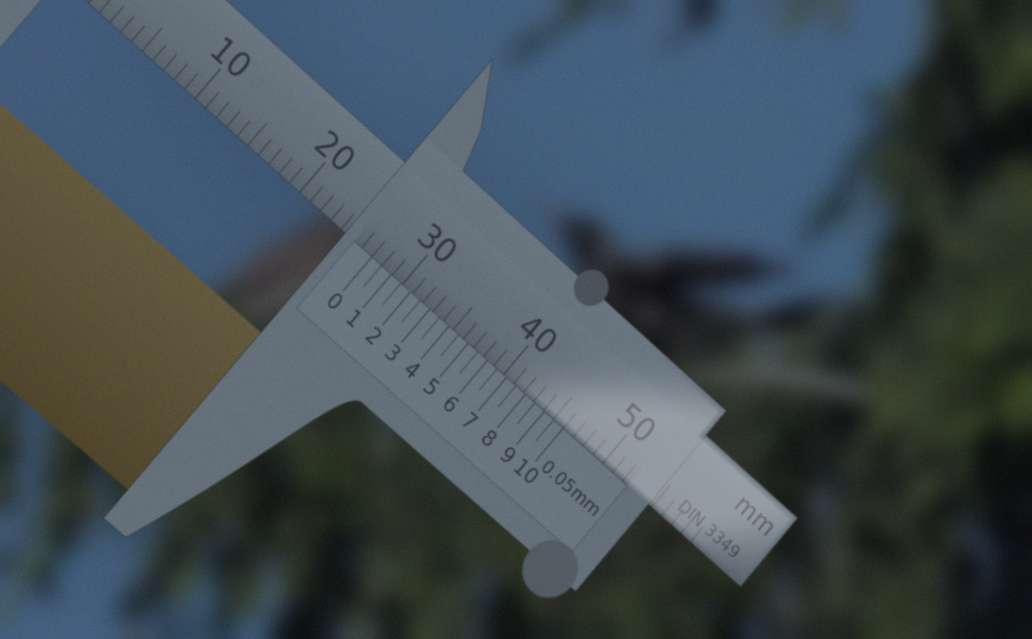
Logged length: 27.0
